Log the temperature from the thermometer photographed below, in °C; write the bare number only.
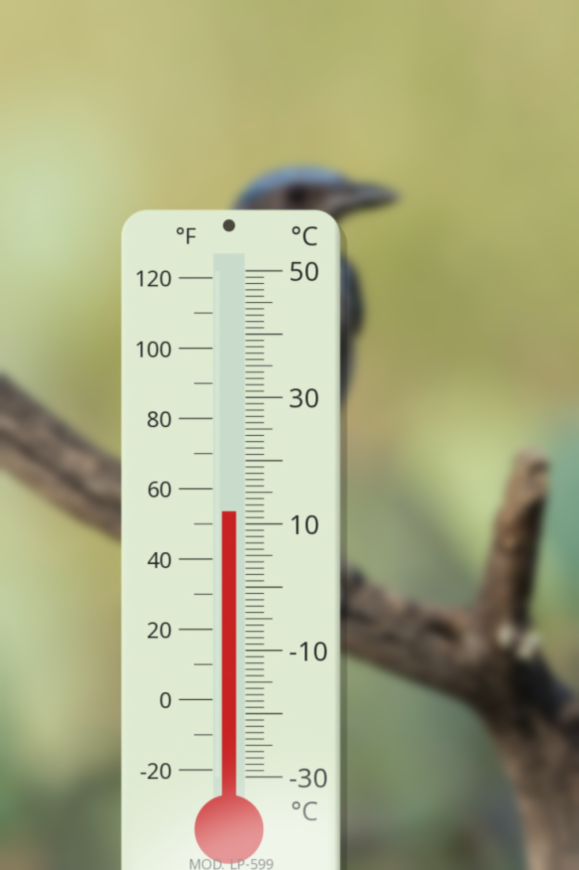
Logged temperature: 12
